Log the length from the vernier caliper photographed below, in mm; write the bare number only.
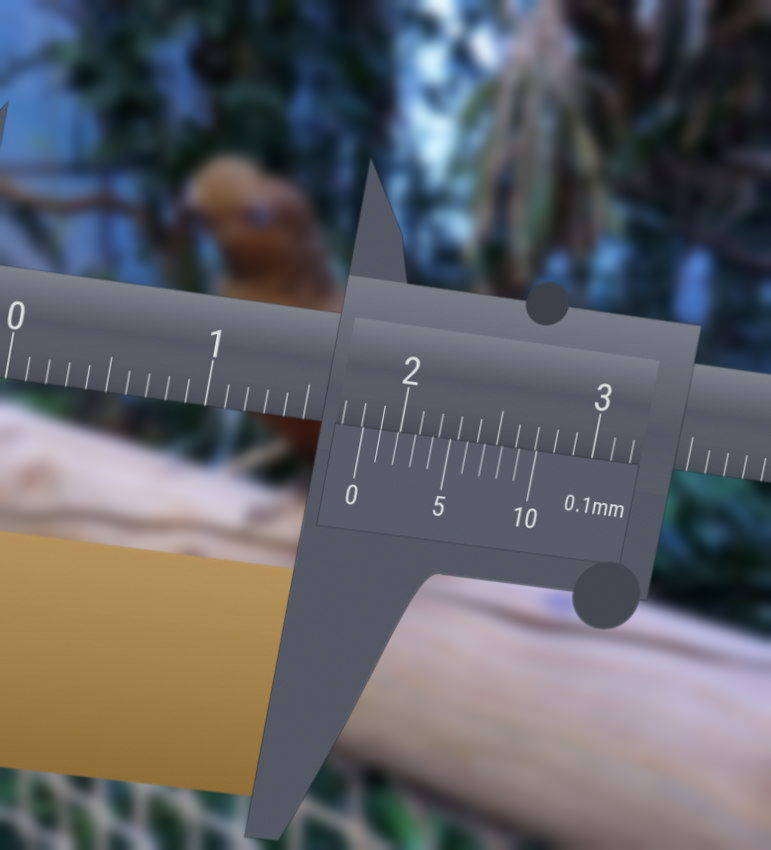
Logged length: 18.1
